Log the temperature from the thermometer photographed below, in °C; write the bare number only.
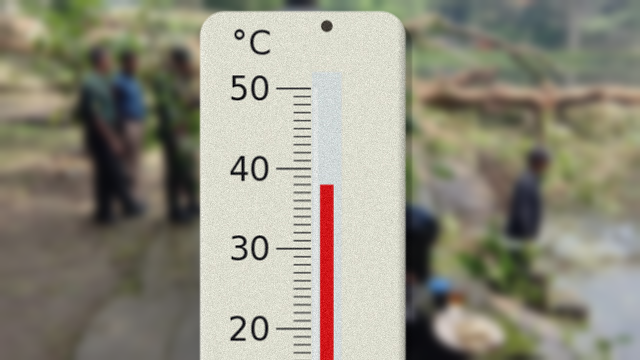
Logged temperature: 38
